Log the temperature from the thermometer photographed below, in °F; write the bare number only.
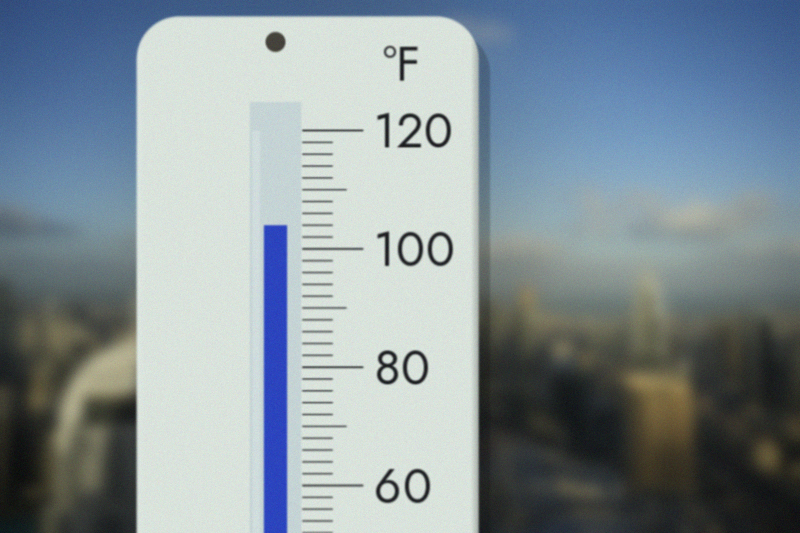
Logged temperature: 104
